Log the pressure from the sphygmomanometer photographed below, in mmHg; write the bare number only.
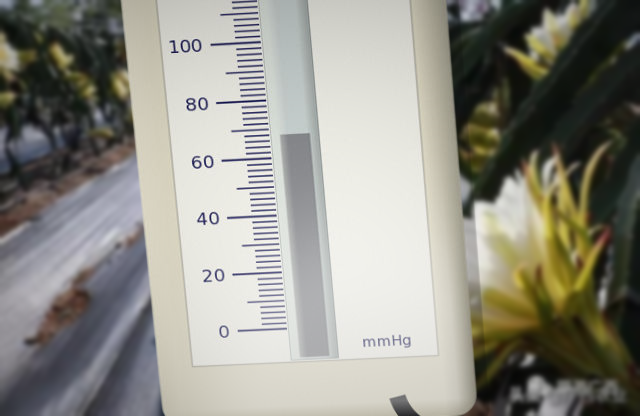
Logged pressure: 68
